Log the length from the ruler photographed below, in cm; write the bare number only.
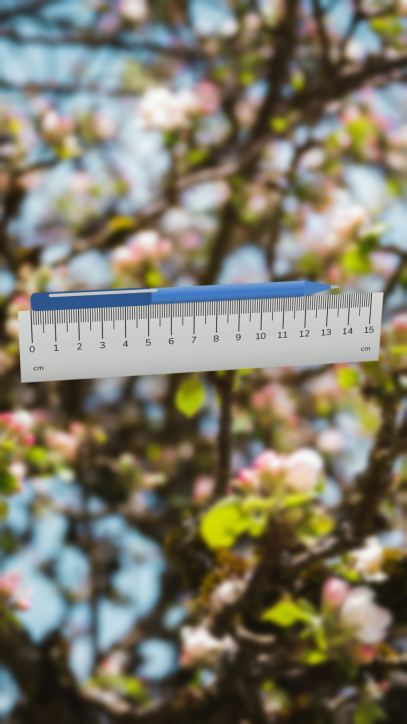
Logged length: 13.5
